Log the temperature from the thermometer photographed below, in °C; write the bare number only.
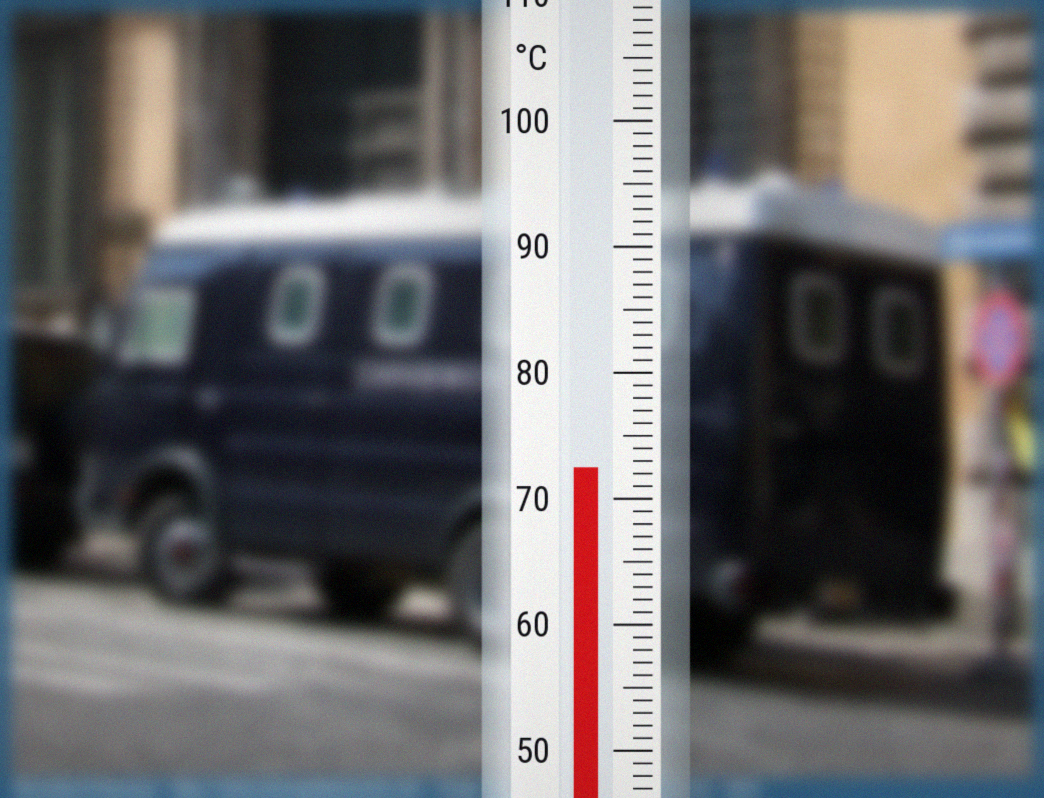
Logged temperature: 72.5
